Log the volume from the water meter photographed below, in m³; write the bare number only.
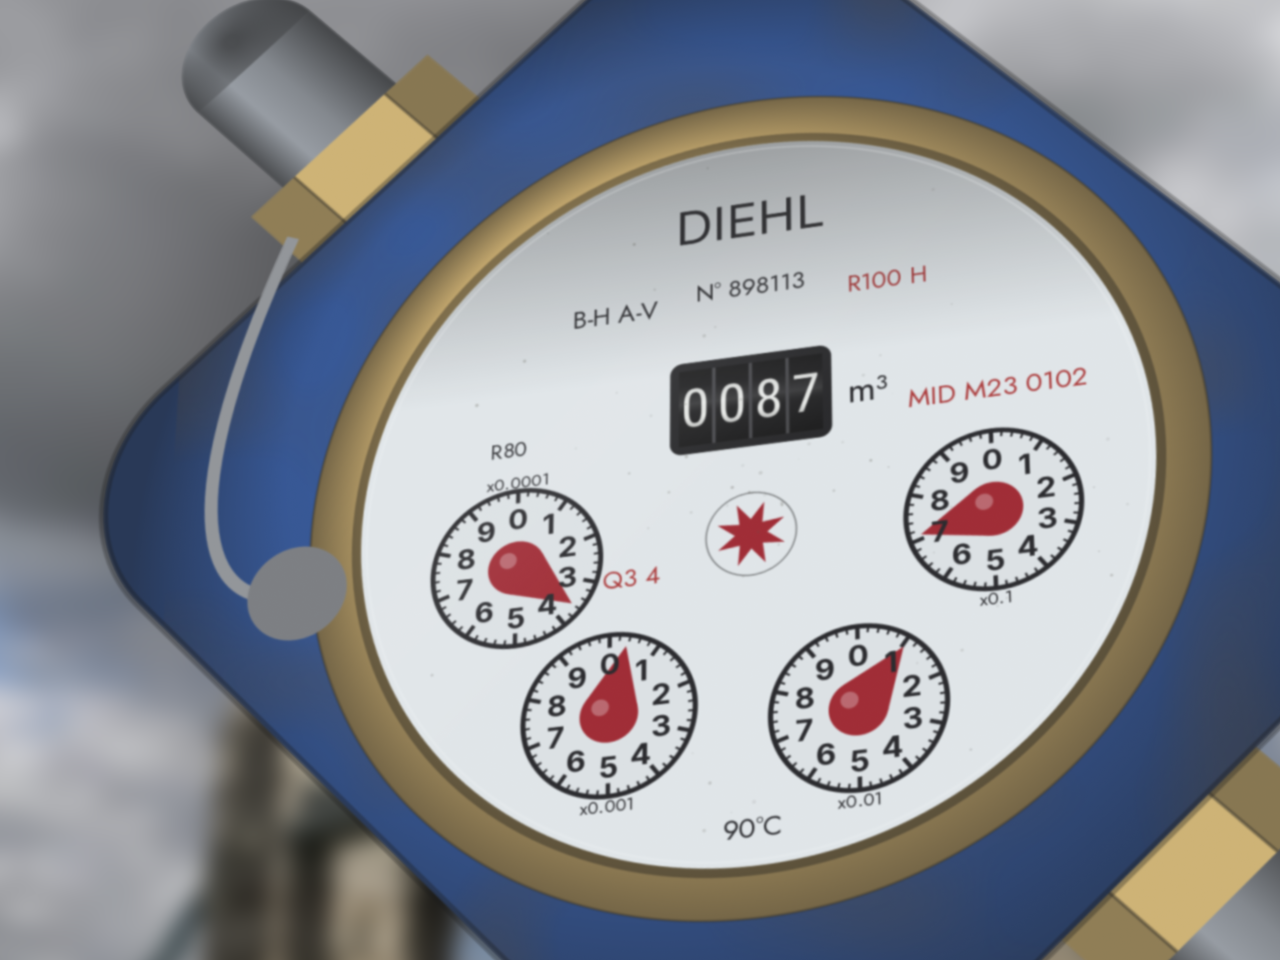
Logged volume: 87.7103
